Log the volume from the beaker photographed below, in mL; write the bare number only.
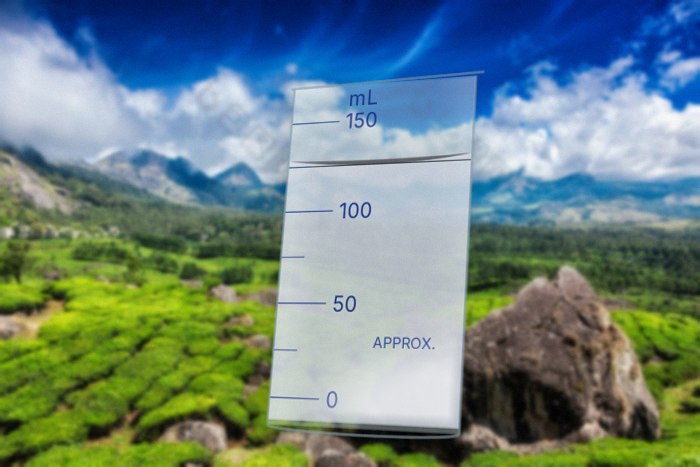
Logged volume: 125
